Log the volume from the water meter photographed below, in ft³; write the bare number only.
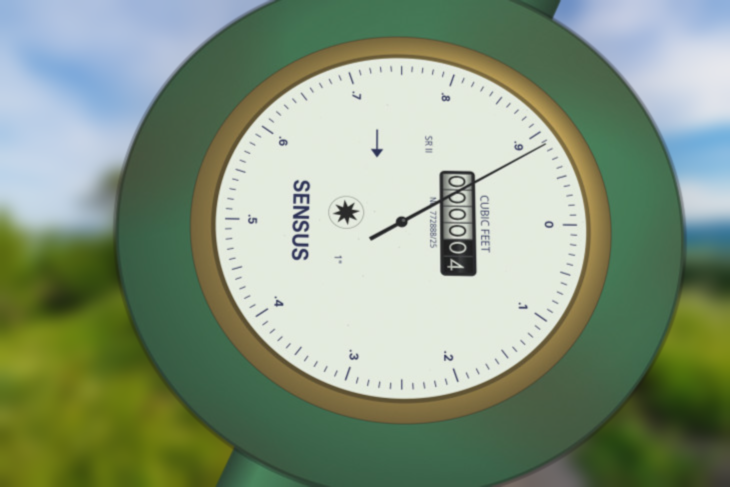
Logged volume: 3.91
